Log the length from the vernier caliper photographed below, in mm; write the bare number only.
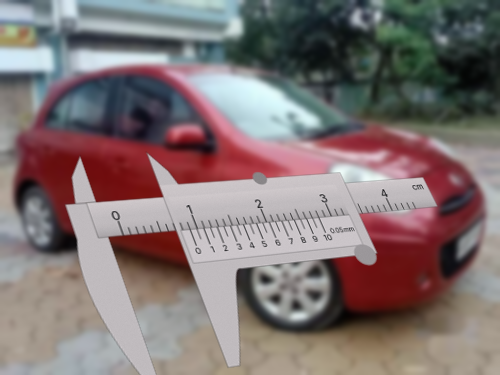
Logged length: 9.0
